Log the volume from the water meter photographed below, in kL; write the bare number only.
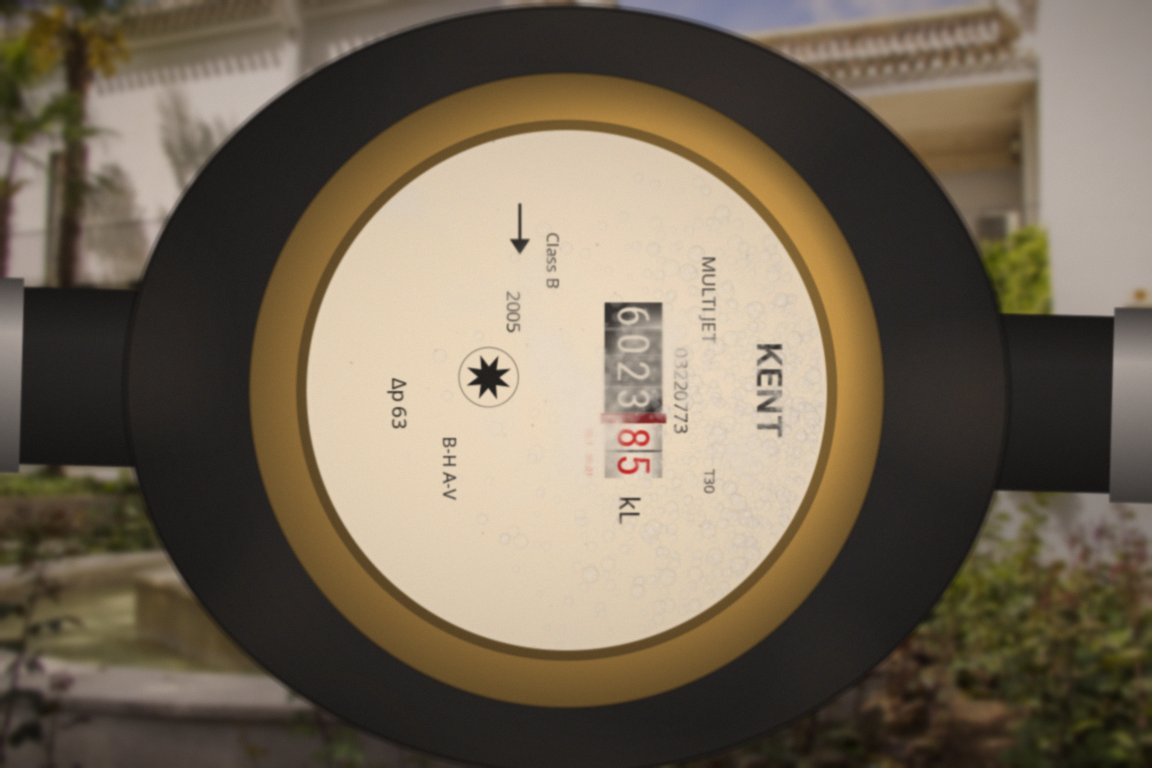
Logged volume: 6023.85
